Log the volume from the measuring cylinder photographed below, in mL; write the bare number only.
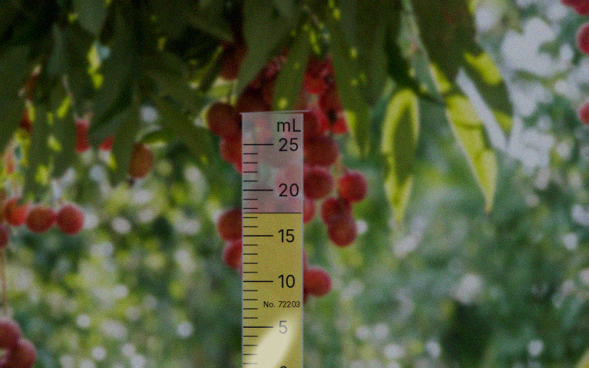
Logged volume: 17.5
